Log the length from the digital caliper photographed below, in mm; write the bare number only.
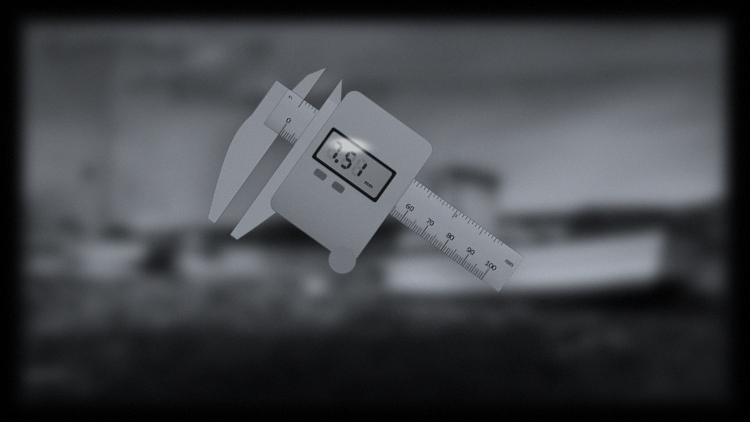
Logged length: 7.51
